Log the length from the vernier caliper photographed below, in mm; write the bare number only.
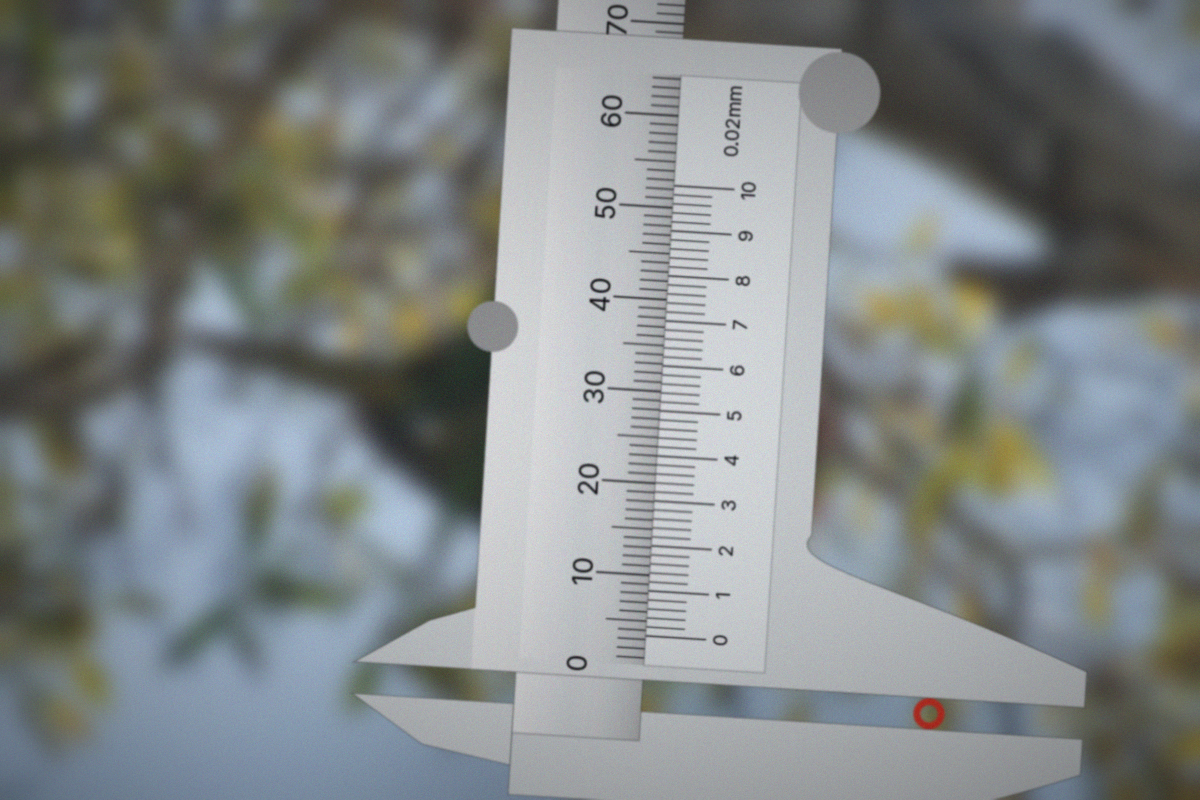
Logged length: 3.4
